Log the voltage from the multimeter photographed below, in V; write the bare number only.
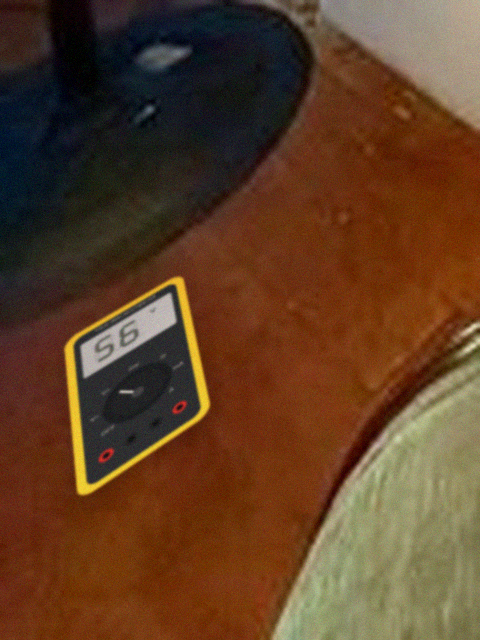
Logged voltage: 56
